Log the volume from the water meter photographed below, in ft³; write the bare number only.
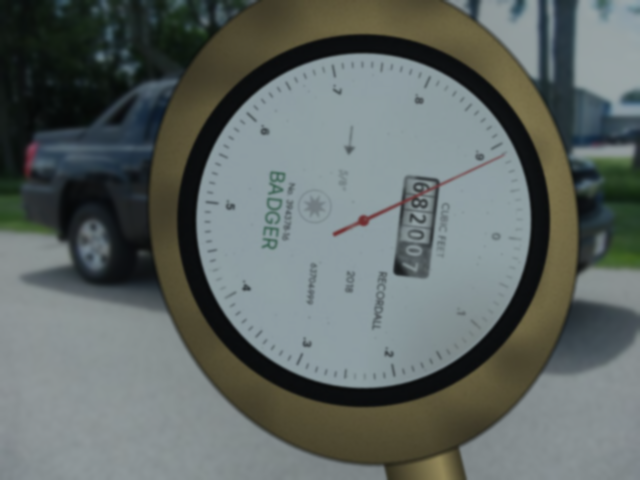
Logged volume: 682006.91
